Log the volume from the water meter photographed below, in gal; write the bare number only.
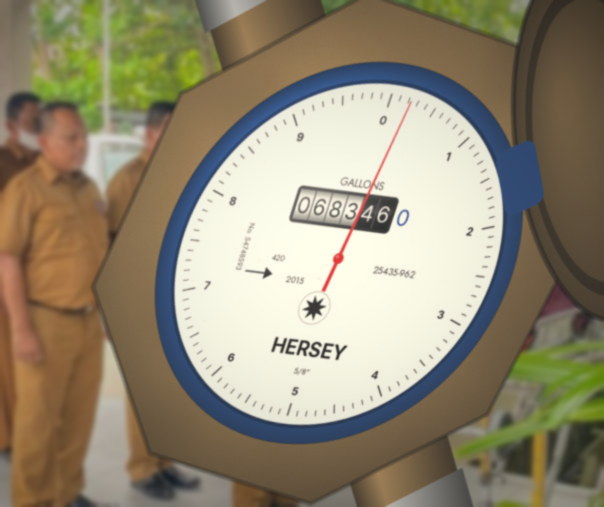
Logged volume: 683460.2
